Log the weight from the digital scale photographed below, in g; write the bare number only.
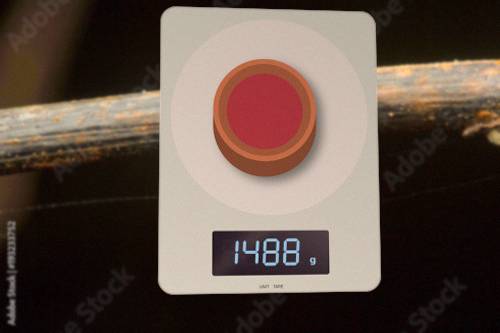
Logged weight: 1488
